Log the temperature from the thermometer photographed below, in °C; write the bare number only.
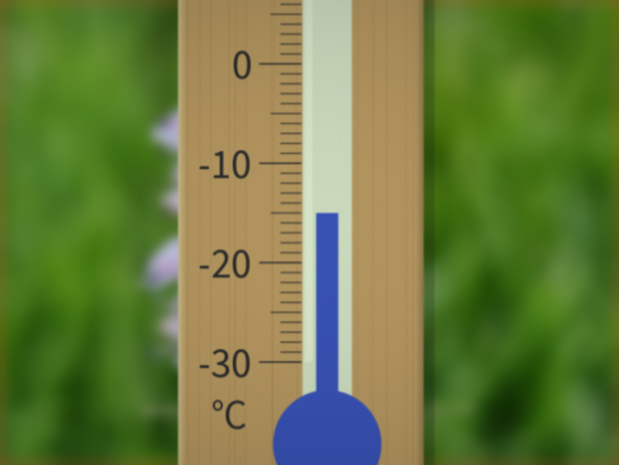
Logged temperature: -15
